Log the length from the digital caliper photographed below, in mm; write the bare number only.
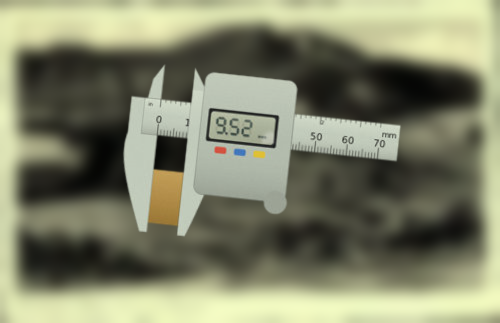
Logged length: 9.52
